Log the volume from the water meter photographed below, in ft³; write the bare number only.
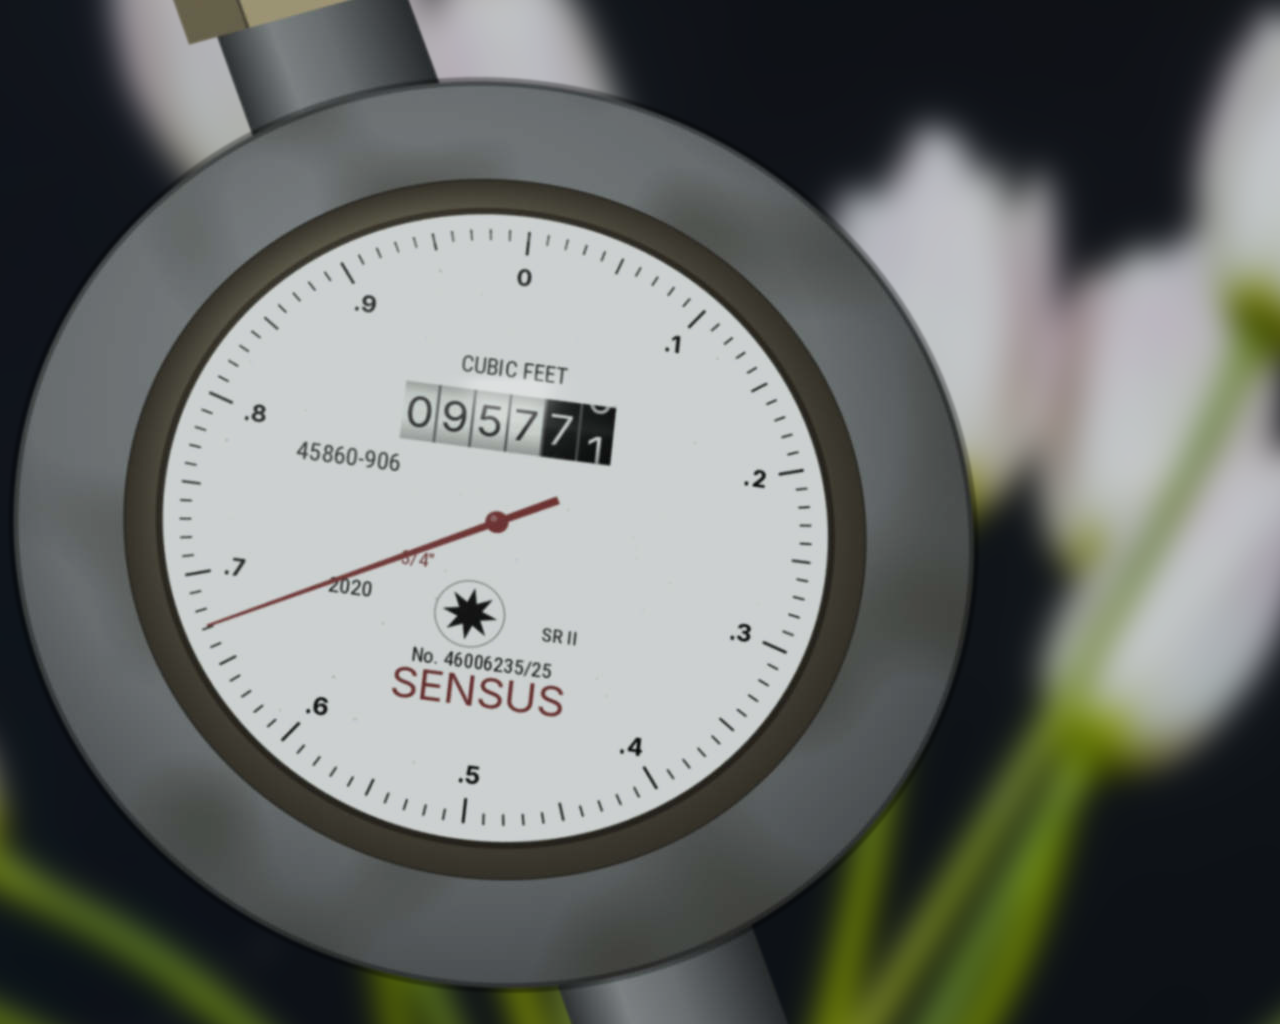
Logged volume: 95770.67
